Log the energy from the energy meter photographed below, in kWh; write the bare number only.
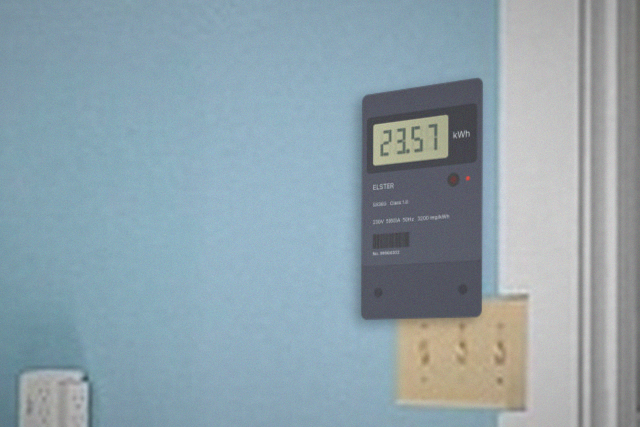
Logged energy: 23.57
